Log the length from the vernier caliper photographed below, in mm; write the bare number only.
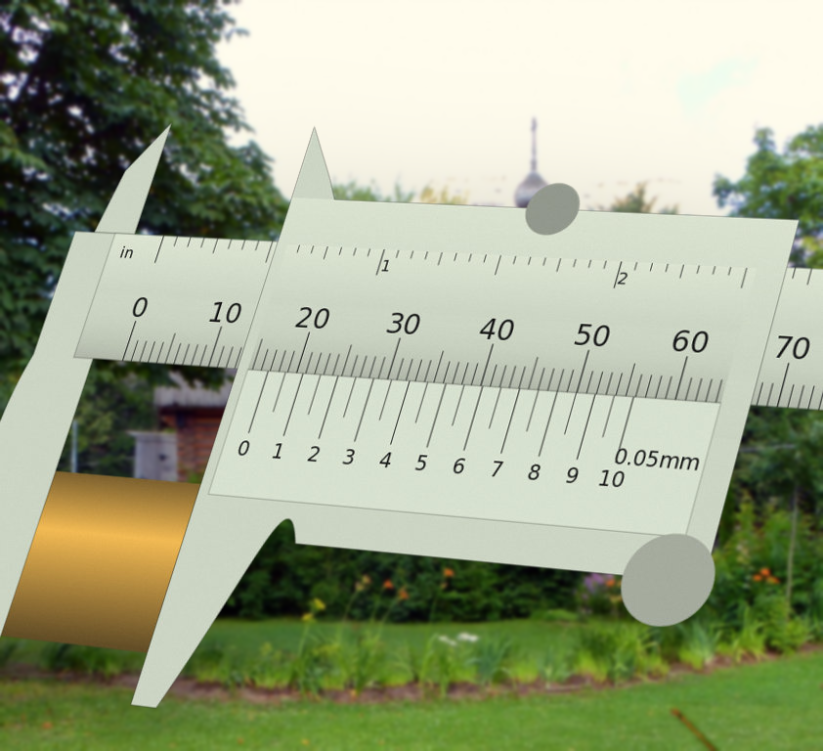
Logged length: 16.8
